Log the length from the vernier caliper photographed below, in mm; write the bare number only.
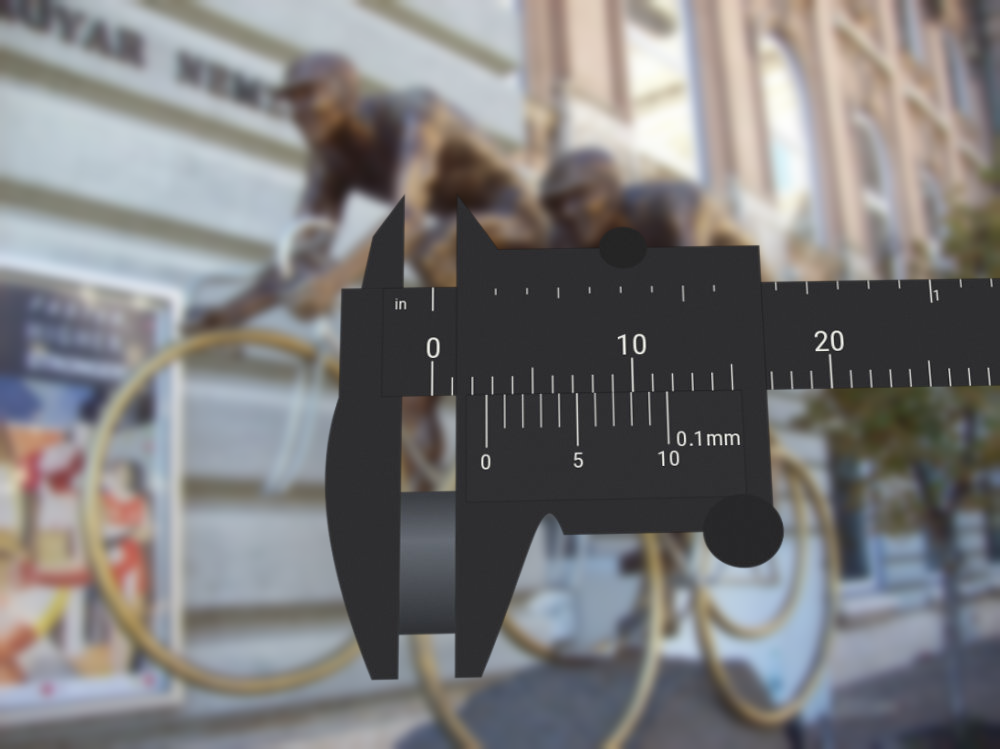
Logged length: 2.7
